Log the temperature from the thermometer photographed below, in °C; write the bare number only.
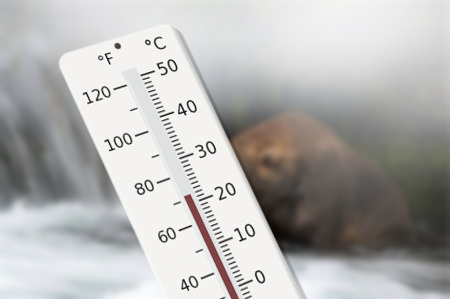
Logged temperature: 22
